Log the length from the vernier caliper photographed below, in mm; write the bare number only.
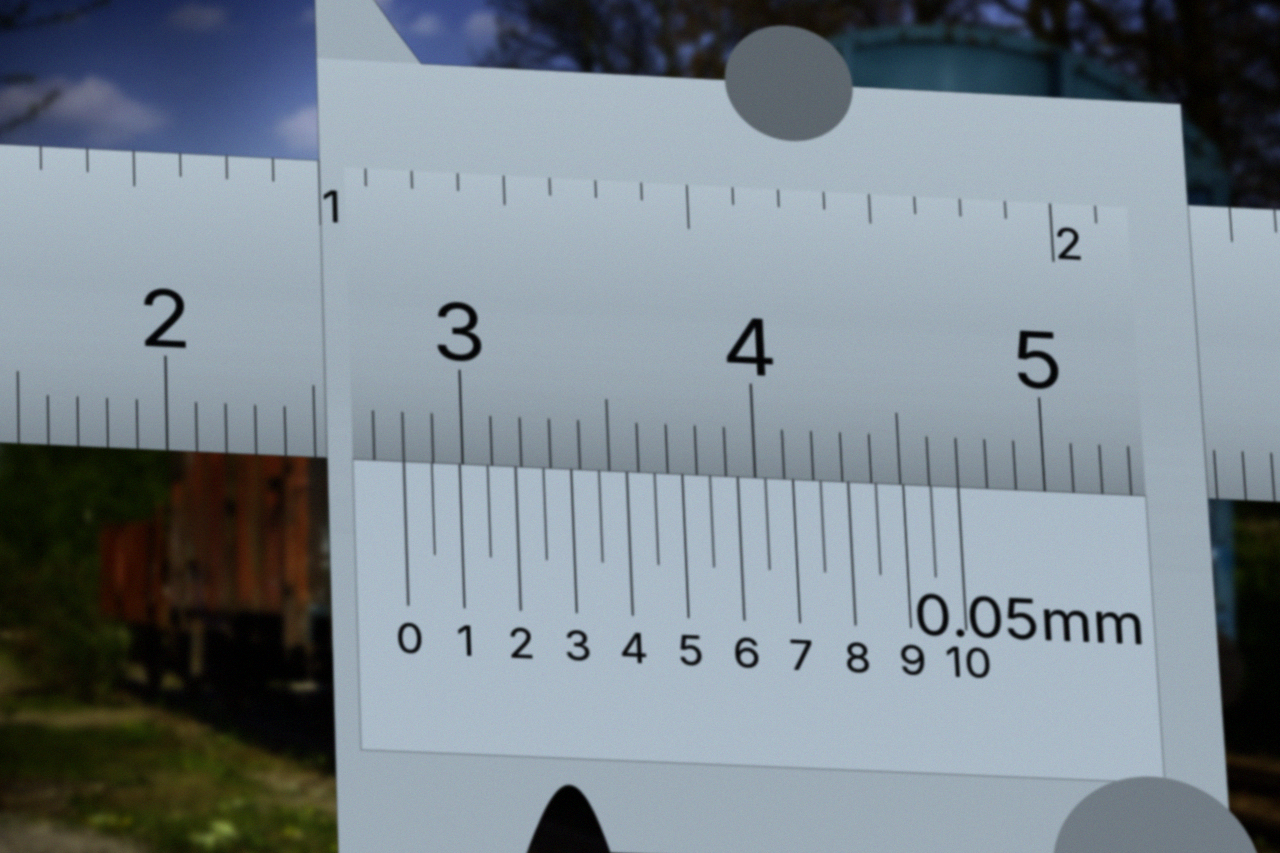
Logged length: 28.0
